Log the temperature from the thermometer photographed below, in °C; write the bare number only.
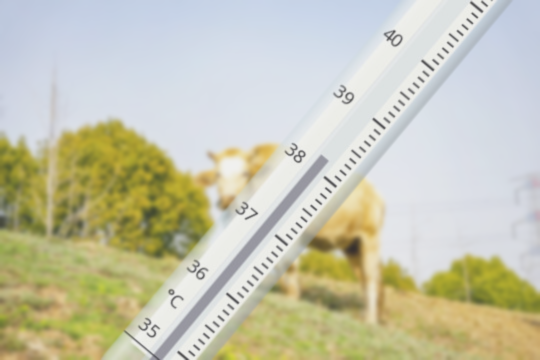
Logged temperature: 38.2
